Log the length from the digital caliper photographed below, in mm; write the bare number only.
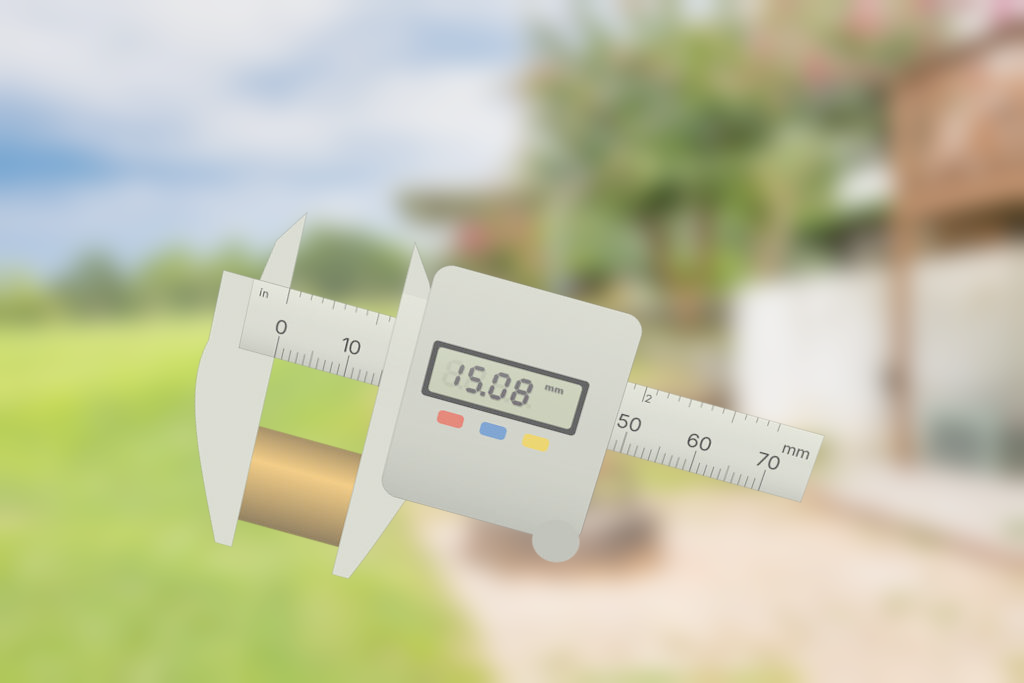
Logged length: 15.08
